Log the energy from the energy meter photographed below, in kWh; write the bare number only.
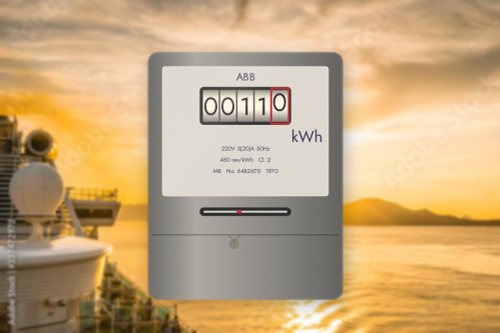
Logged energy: 11.0
